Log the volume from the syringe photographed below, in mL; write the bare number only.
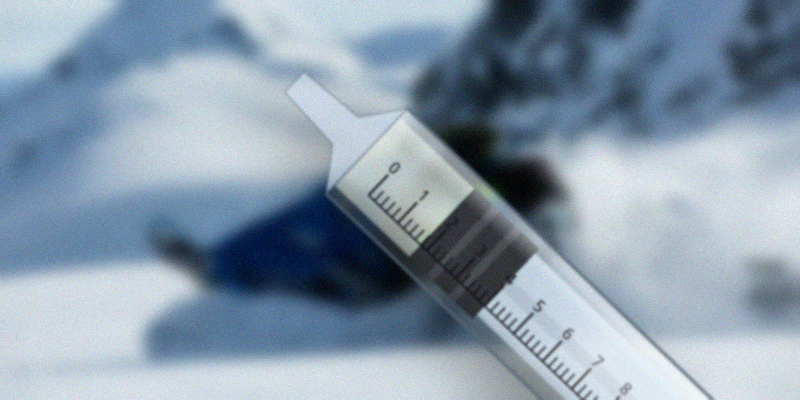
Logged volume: 1.8
